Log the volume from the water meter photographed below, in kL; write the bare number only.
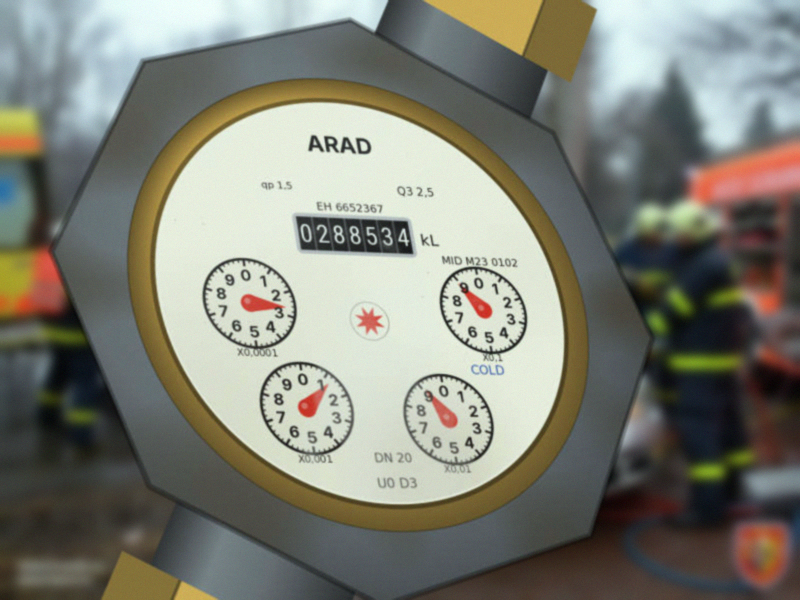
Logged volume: 288534.8912
